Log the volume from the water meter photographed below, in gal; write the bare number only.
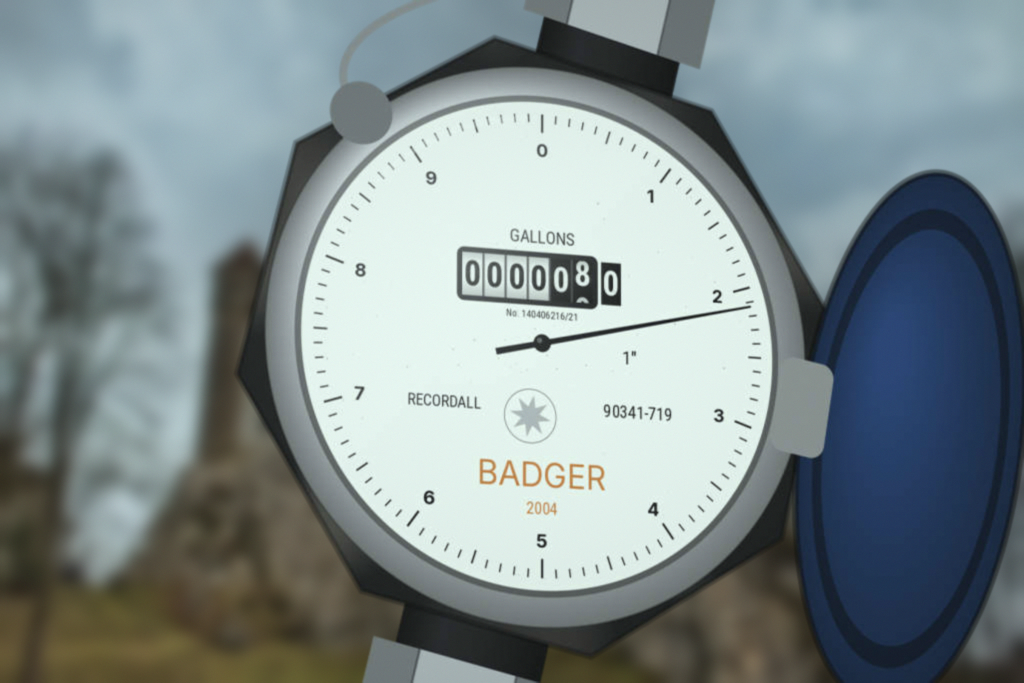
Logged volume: 82.1
